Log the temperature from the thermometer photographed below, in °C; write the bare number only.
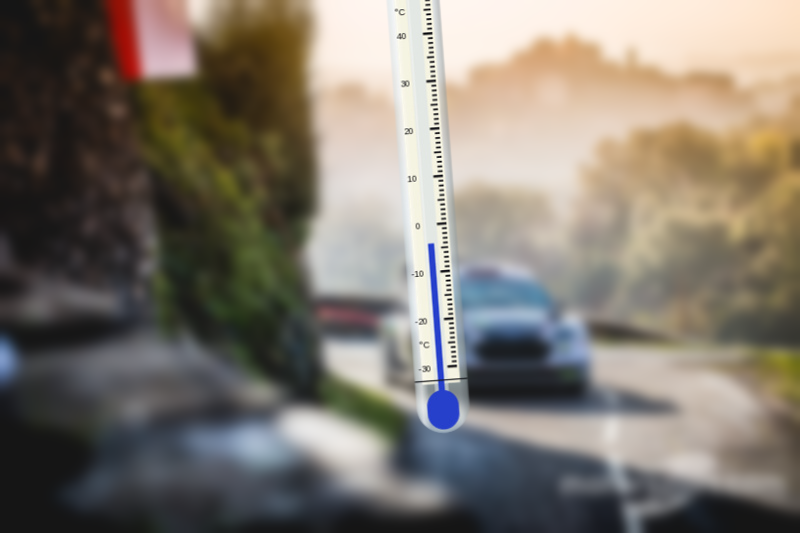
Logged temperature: -4
